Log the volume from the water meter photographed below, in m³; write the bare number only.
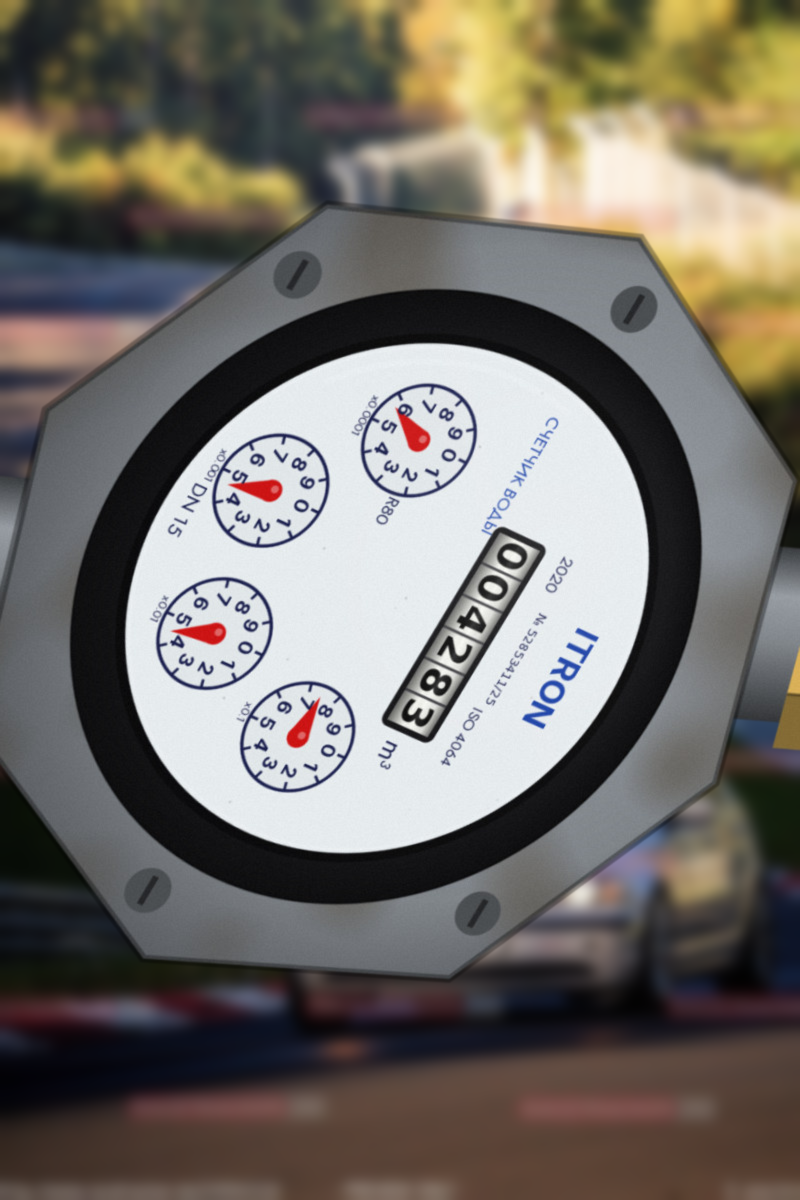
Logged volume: 4283.7445
